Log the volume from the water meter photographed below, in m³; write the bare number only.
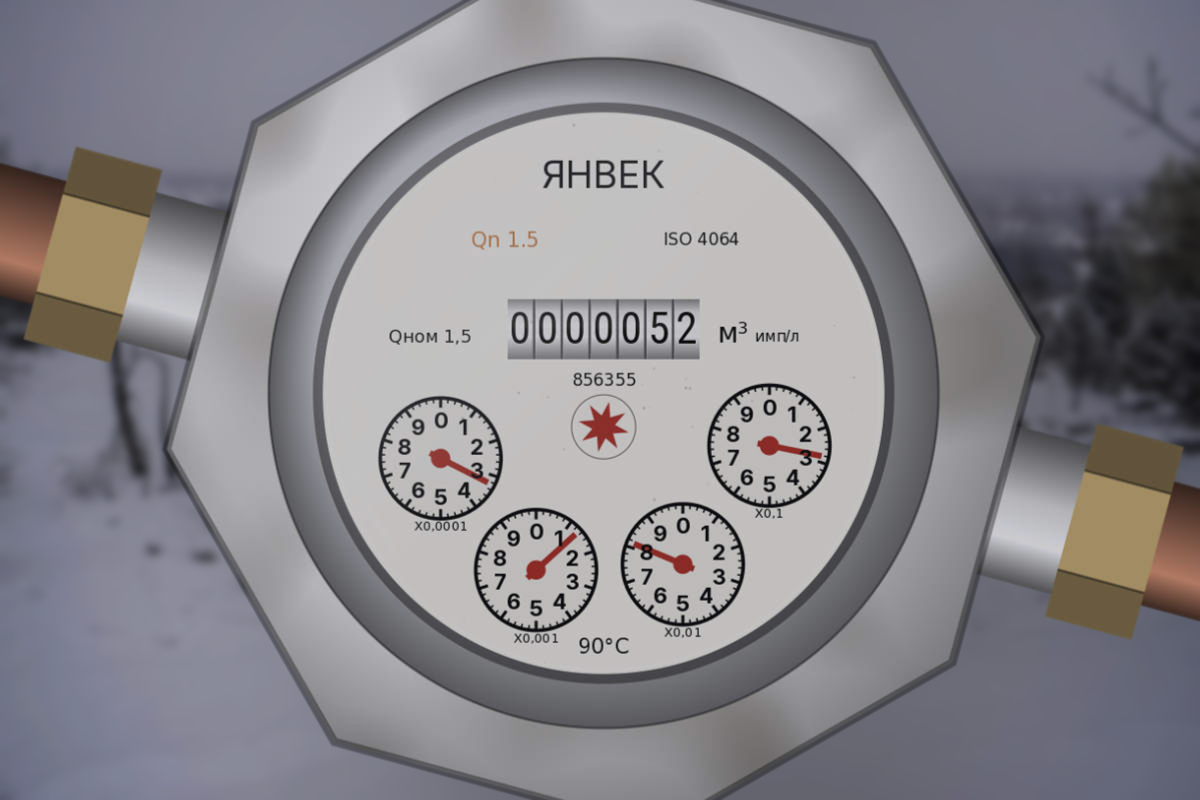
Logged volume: 52.2813
